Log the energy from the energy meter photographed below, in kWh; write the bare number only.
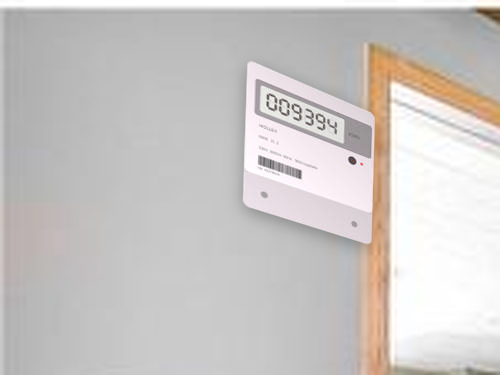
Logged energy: 9394
